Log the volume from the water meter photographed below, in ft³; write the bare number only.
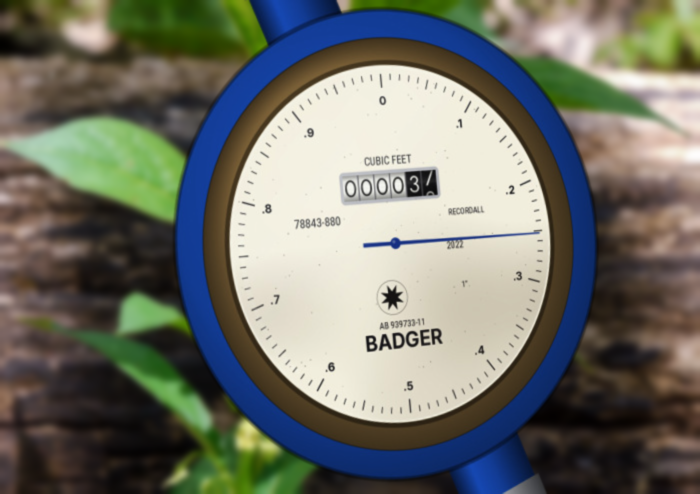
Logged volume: 37.25
